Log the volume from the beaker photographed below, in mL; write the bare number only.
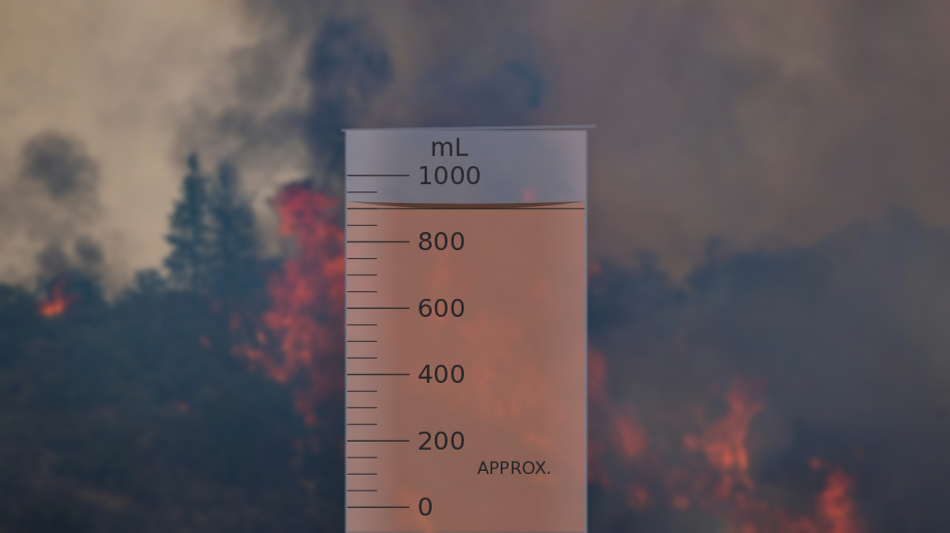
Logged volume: 900
